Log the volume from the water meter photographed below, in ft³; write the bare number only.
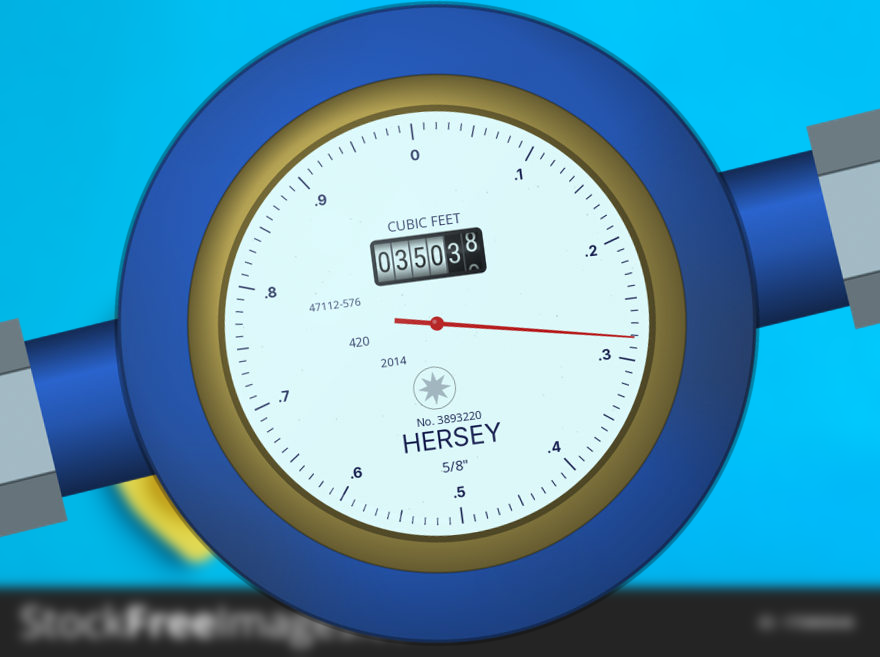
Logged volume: 35038.28
